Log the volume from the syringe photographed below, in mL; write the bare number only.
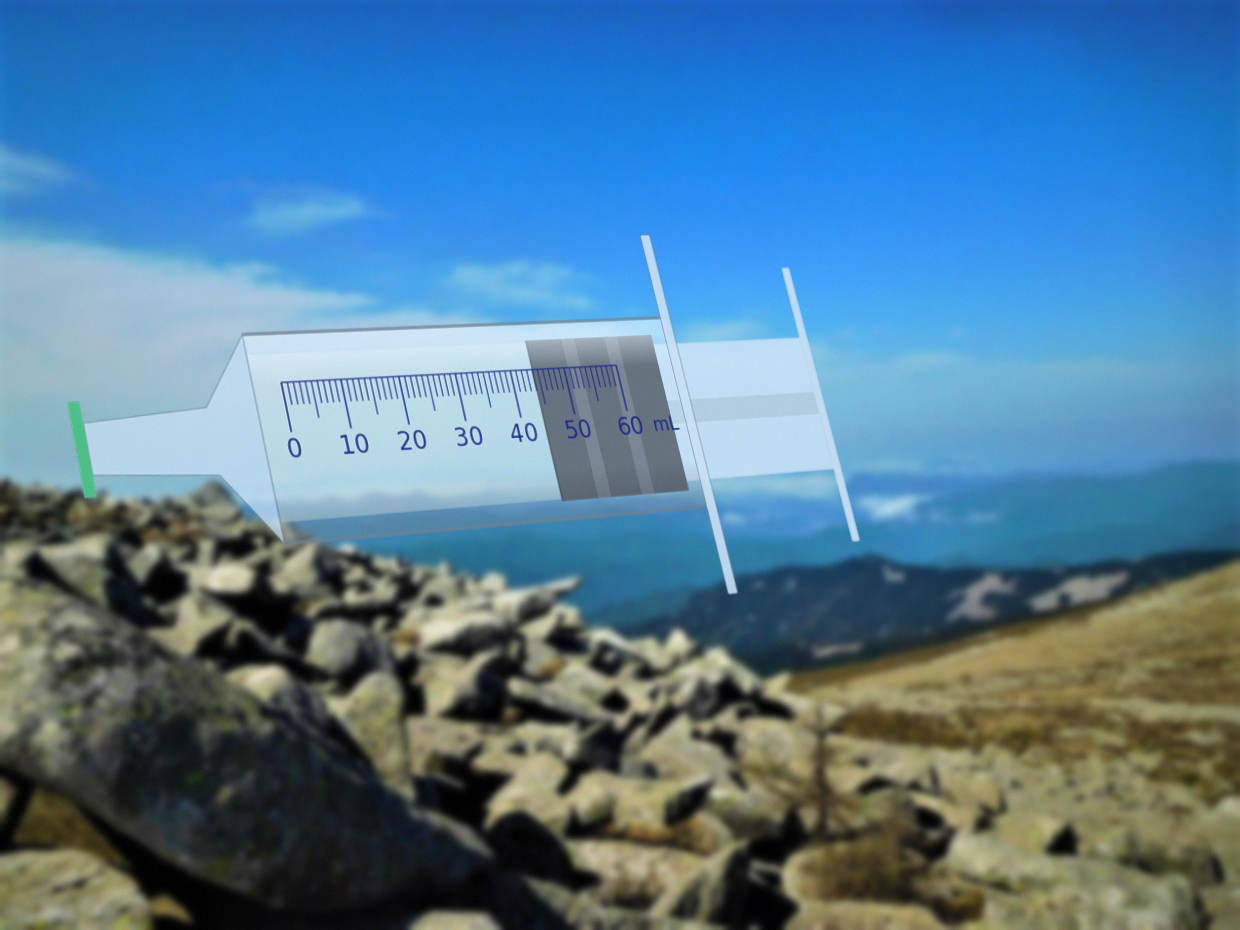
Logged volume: 44
